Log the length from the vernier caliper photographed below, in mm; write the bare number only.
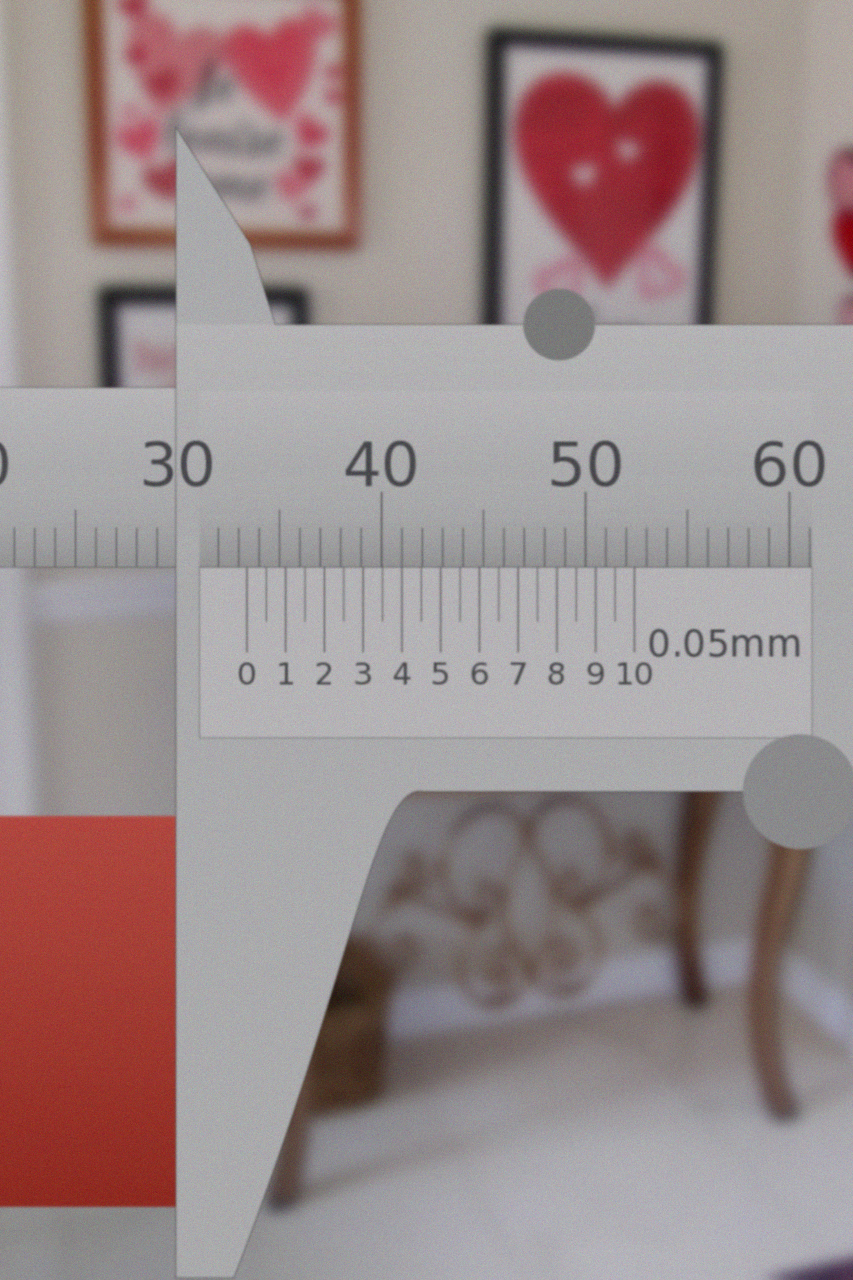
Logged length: 33.4
